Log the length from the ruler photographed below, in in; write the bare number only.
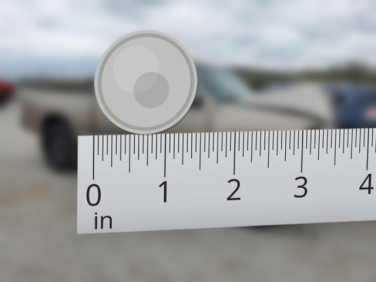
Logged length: 1.4375
